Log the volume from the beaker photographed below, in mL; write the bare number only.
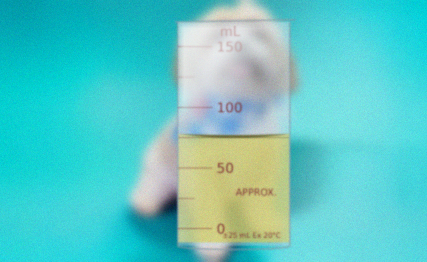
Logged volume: 75
